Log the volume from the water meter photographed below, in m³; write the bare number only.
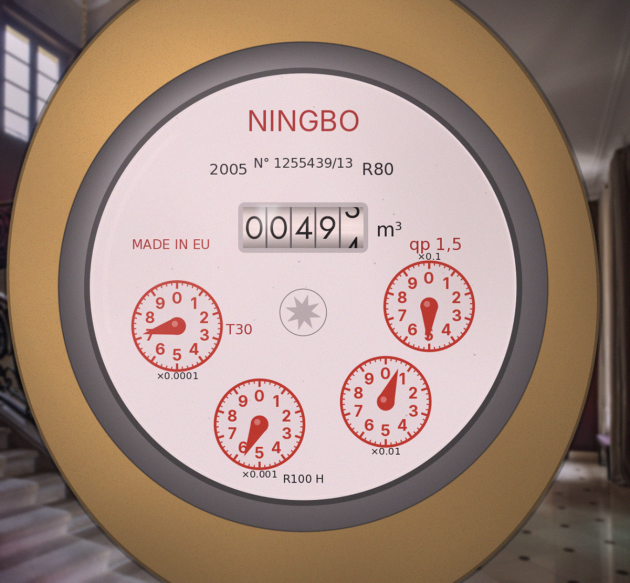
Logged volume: 493.5057
